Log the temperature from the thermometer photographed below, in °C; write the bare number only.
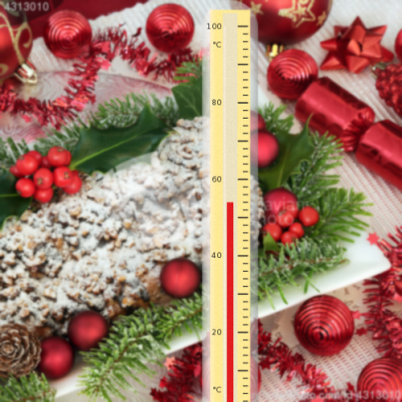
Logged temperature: 54
